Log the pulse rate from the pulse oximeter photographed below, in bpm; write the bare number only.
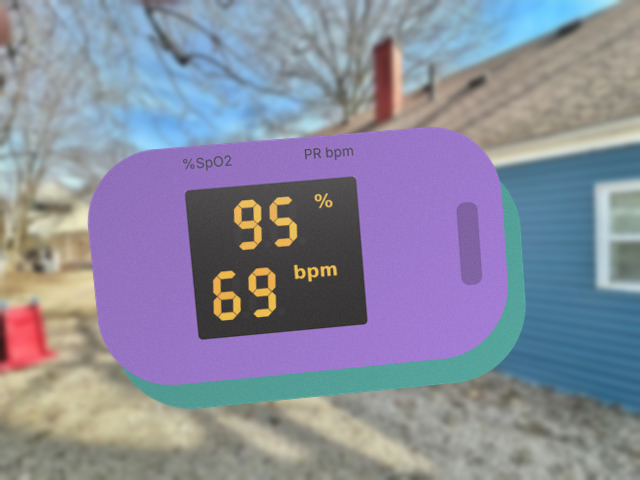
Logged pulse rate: 69
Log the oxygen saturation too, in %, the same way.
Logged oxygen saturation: 95
